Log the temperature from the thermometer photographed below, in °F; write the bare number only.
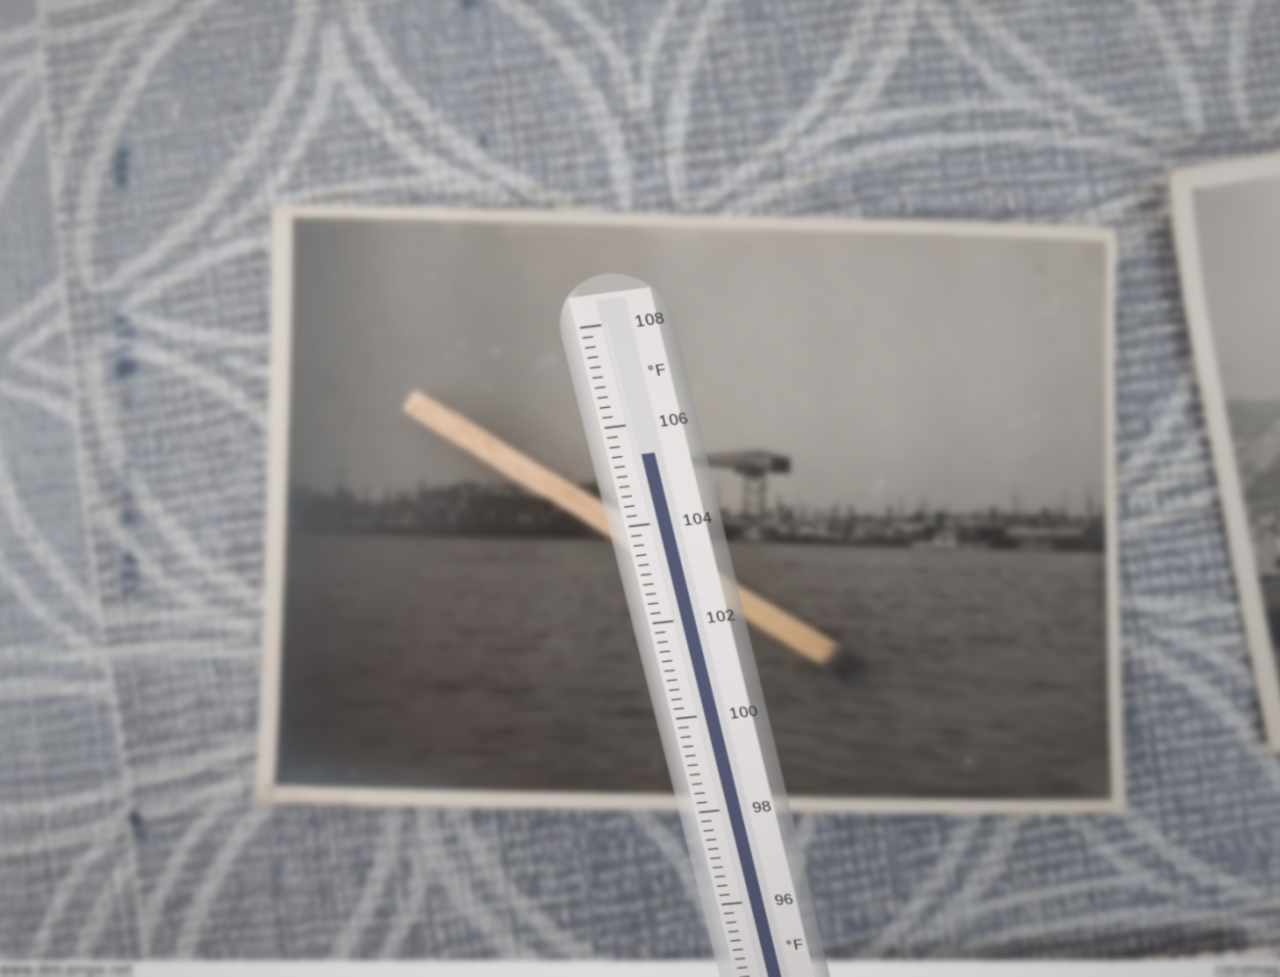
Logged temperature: 105.4
